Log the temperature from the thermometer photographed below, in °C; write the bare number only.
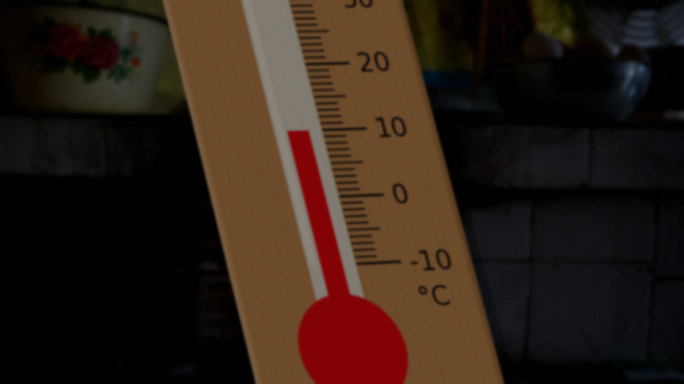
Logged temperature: 10
